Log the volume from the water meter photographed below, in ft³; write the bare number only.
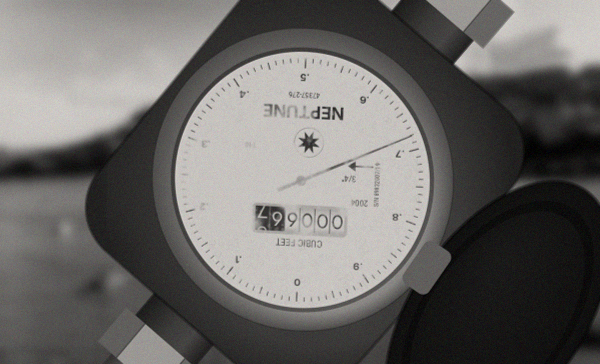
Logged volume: 666.68
